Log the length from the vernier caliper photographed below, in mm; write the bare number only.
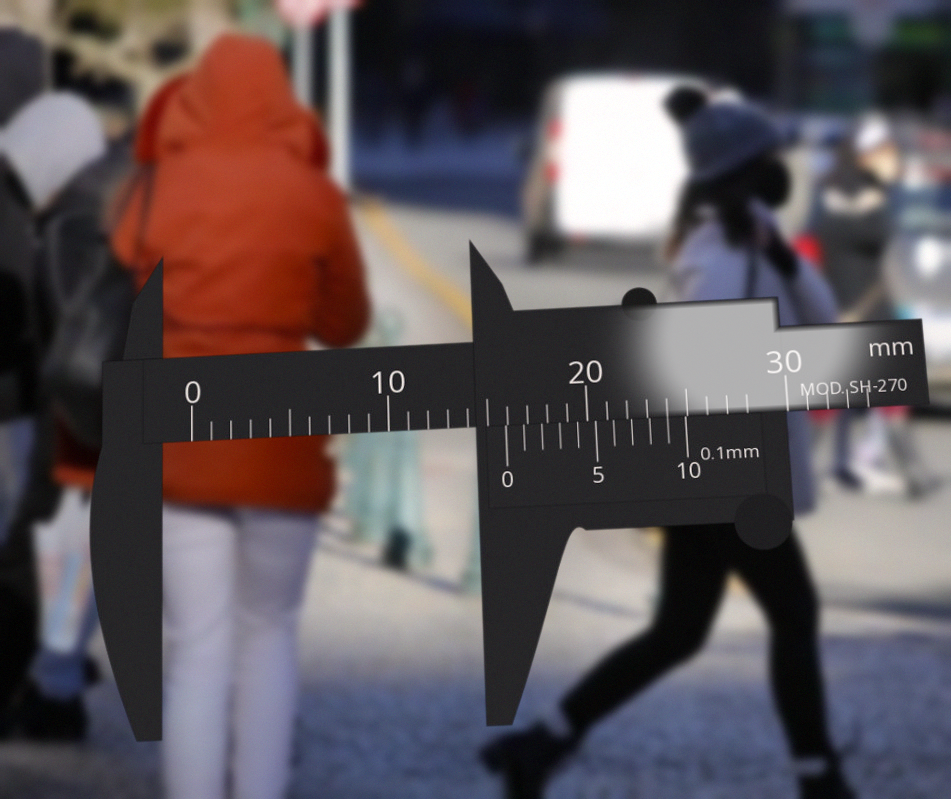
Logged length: 15.9
